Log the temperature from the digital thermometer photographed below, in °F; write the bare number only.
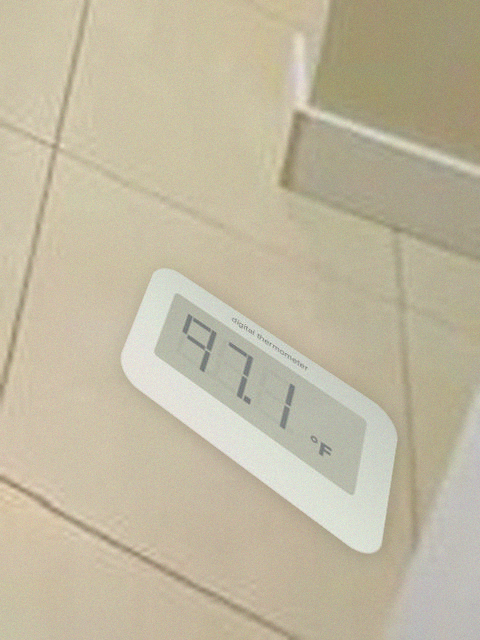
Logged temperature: 97.1
